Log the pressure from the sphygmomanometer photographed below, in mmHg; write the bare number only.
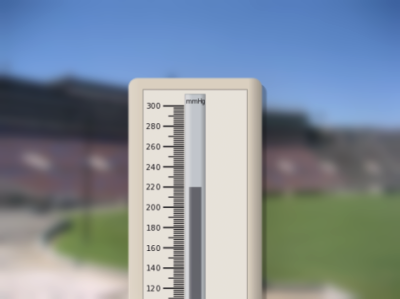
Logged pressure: 220
